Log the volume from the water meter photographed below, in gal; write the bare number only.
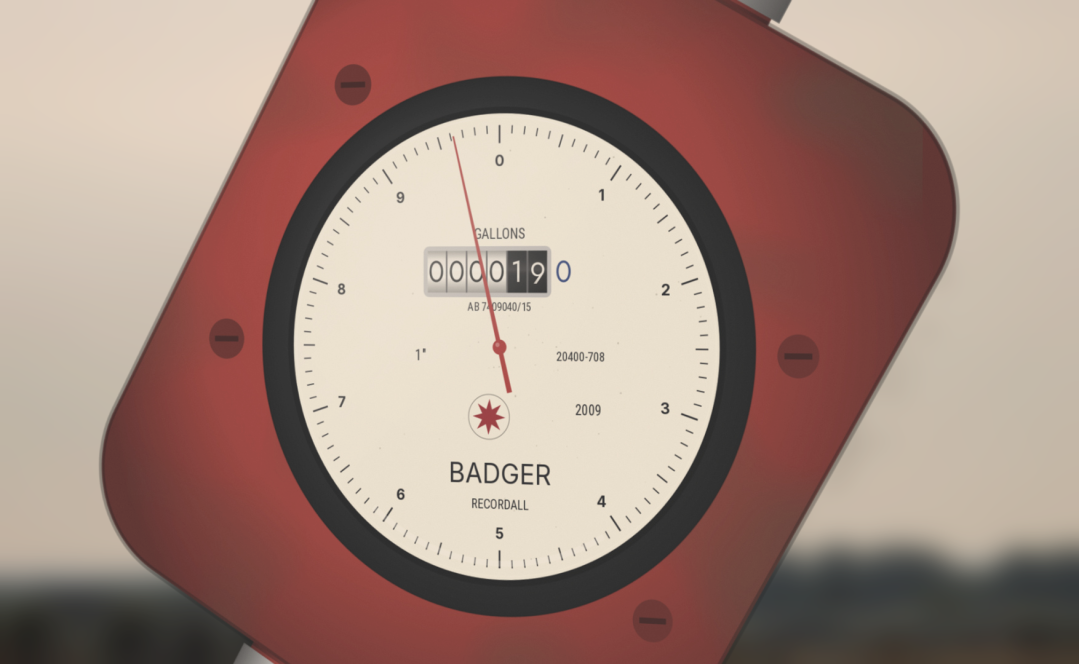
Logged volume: 189.6
